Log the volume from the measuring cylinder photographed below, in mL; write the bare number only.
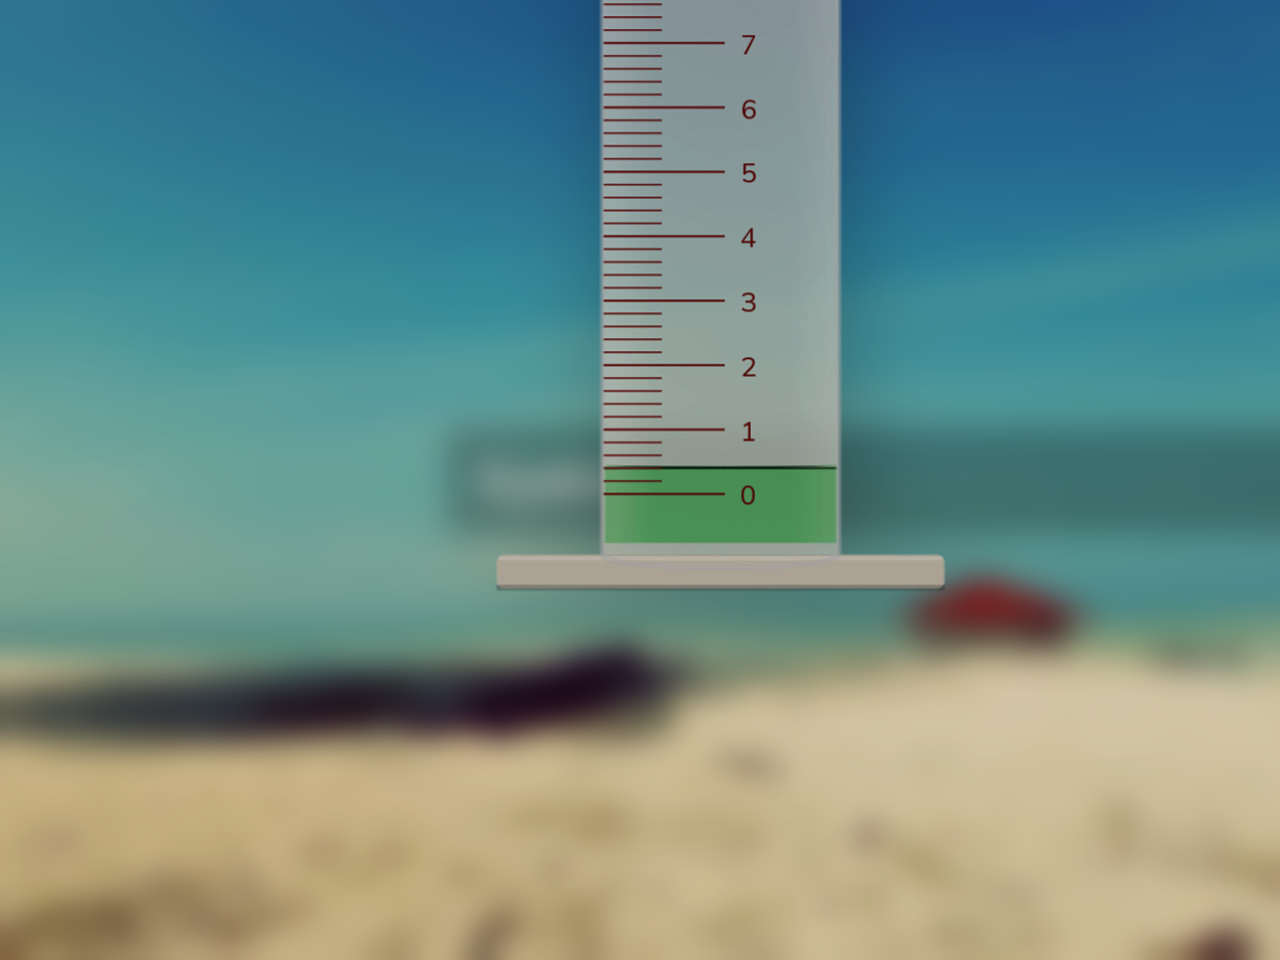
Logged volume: 0.4
